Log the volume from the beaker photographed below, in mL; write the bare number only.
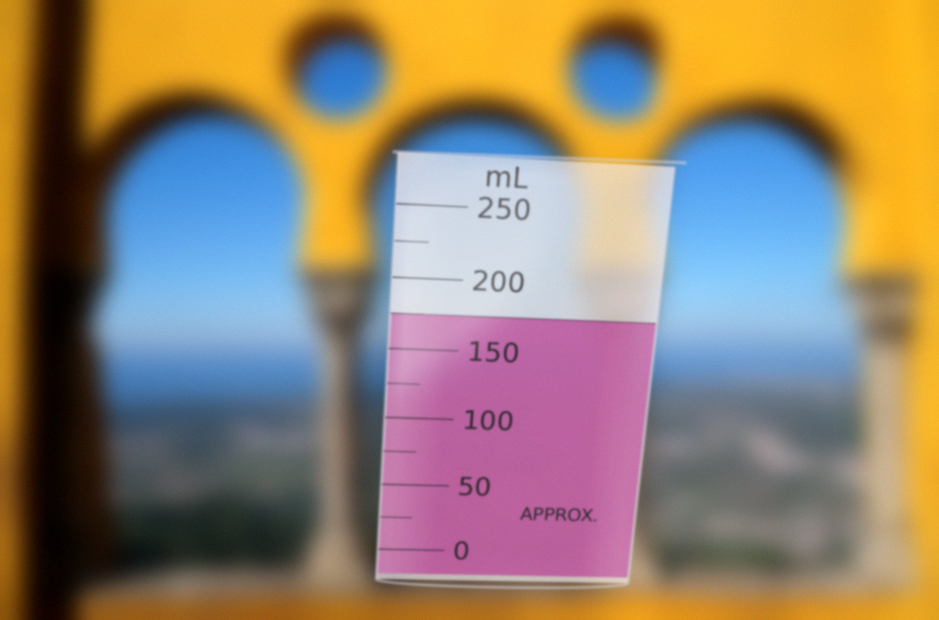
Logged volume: 175
